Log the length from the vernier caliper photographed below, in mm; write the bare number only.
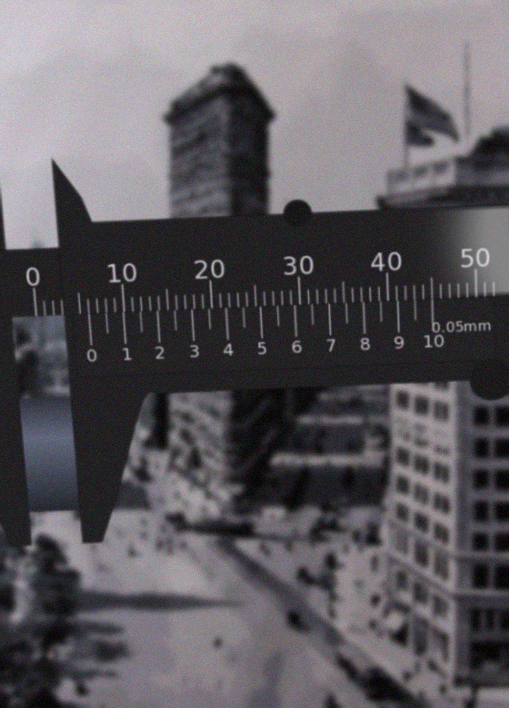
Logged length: 6.0
